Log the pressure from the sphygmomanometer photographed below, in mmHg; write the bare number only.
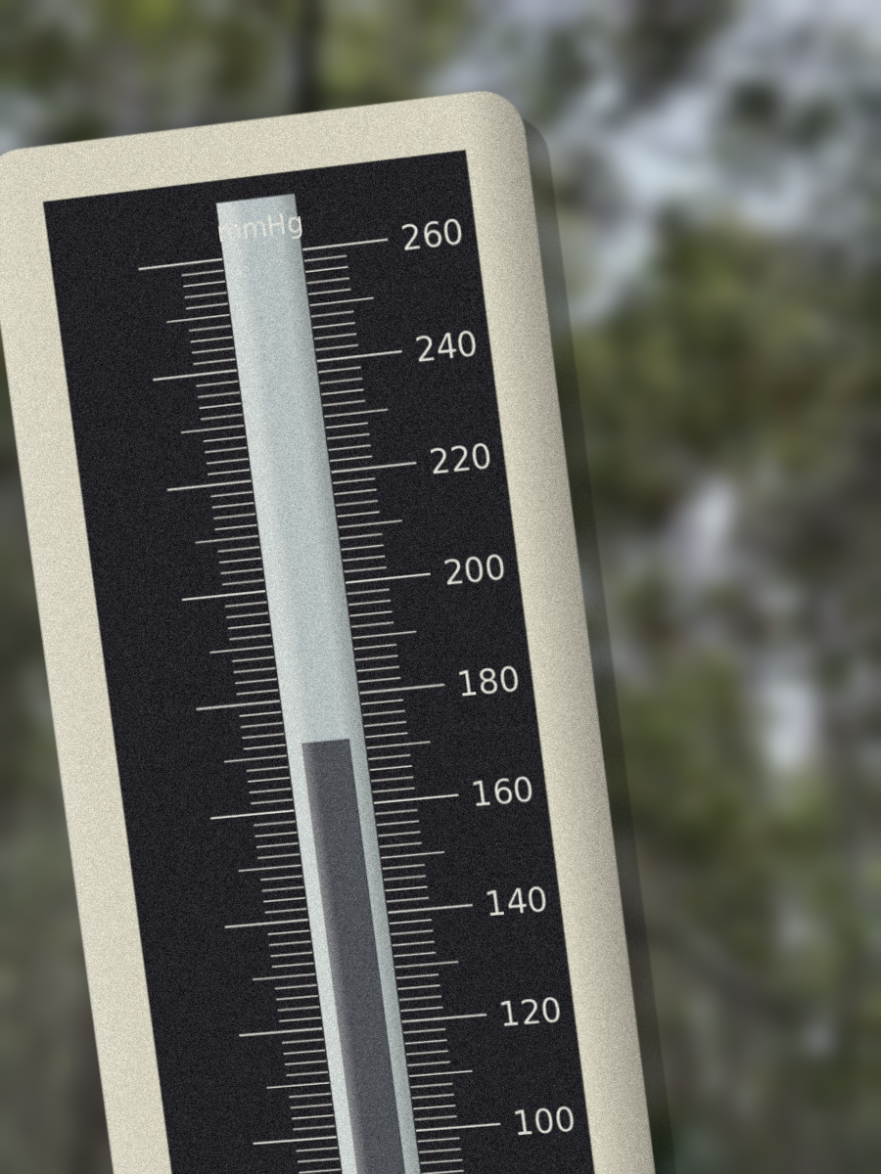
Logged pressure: 172
